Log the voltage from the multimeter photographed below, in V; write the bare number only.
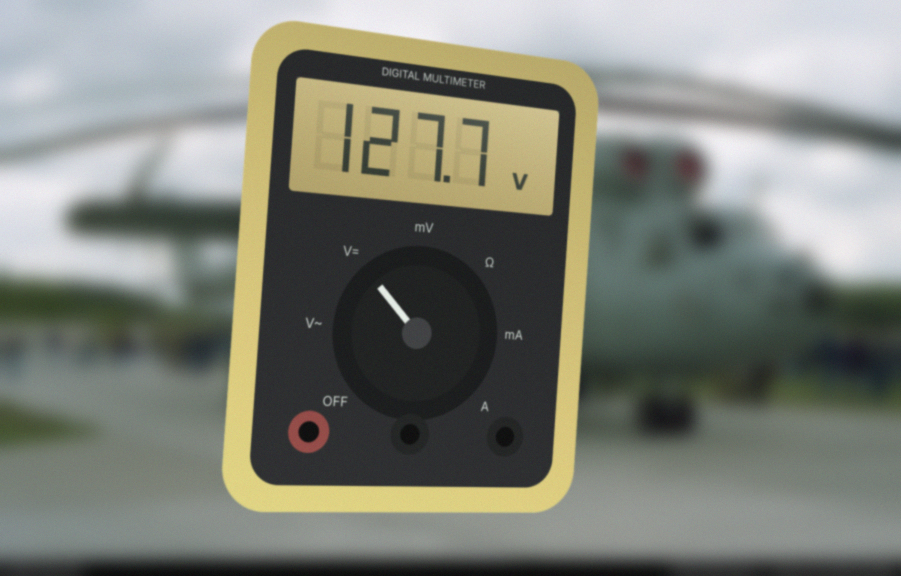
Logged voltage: 127.7
